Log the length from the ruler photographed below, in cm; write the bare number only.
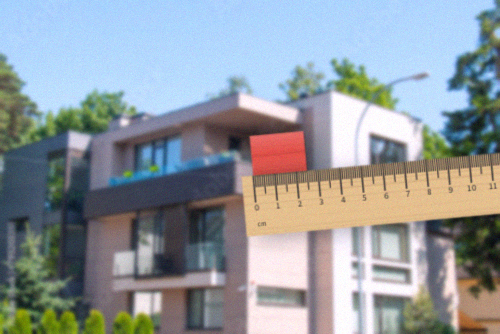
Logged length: 2.5
